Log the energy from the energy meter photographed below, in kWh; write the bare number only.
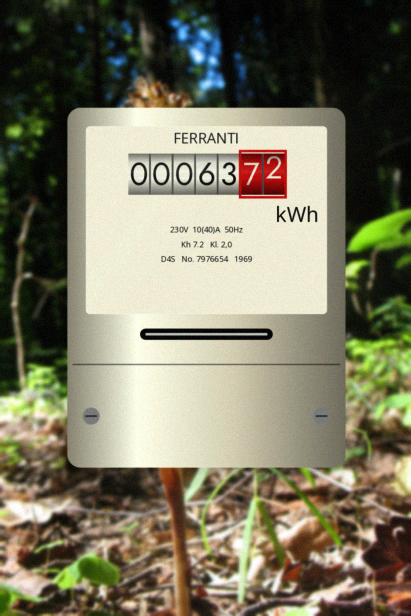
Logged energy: 63.72
